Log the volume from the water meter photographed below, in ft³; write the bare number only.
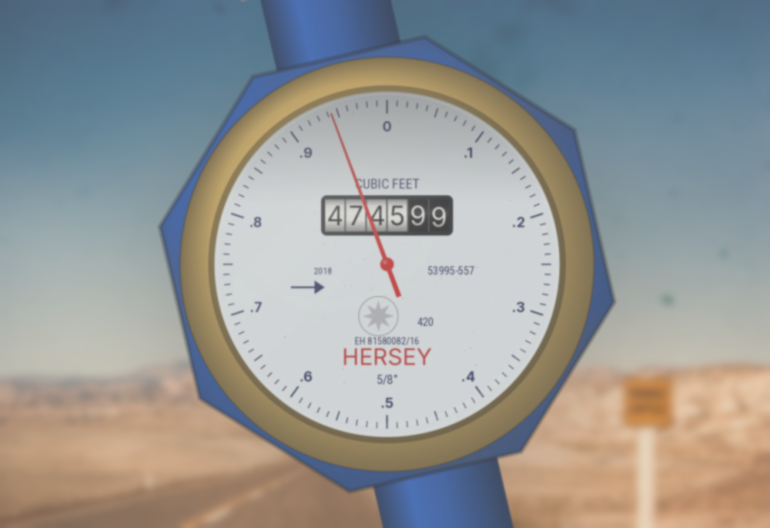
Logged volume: 474598.94
